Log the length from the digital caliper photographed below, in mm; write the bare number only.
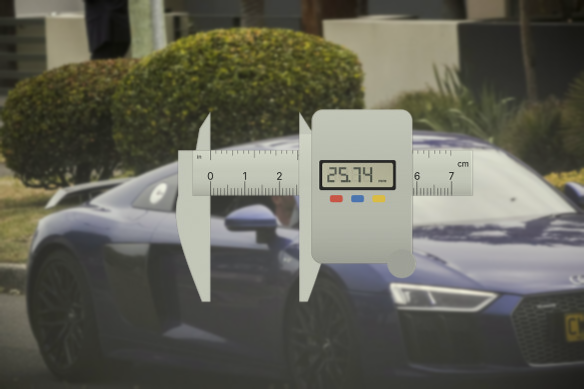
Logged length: 25.74
